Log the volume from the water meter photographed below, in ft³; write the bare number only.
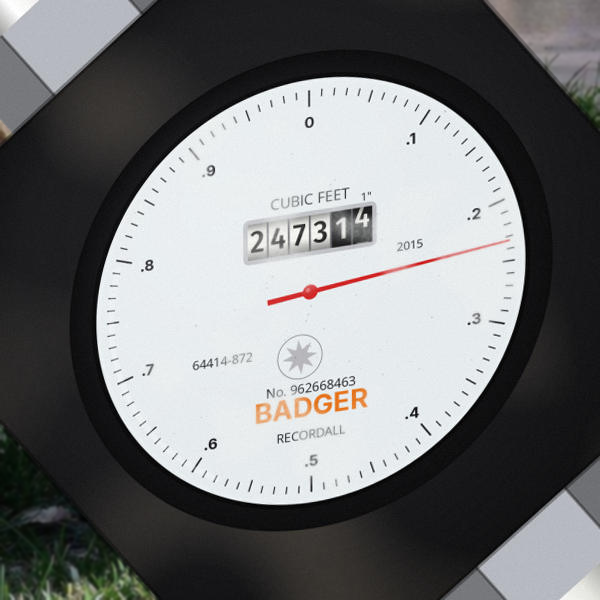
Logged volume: 247314.23
